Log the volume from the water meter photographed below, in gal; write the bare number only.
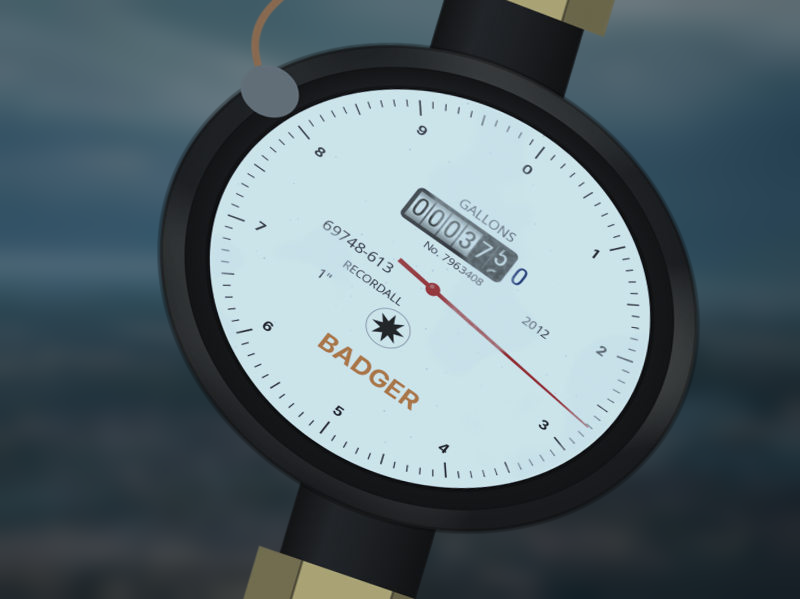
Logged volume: 3752.7
